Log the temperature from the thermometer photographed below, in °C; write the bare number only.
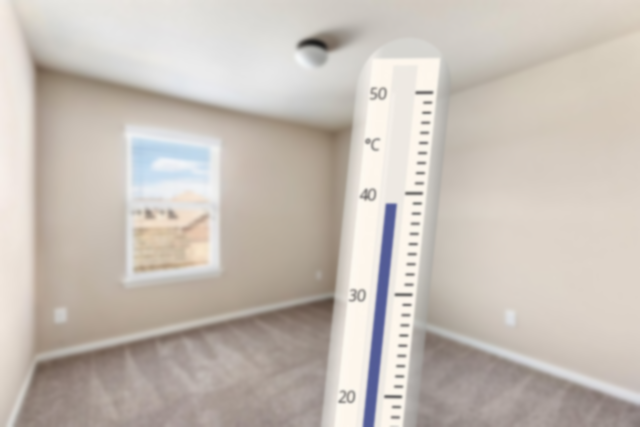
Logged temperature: 39
